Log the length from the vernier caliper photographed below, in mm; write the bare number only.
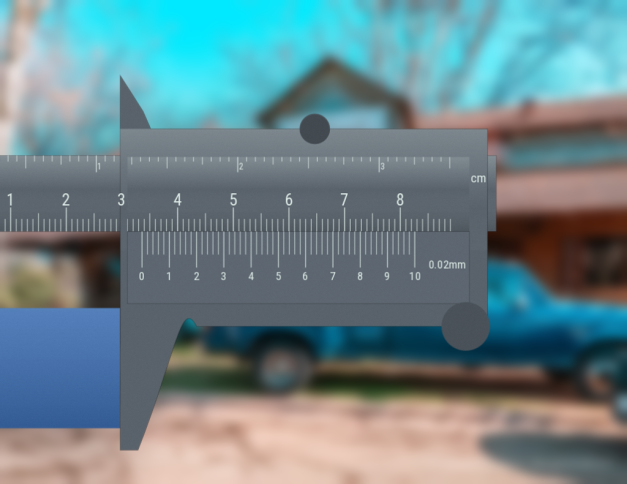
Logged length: 33.6
